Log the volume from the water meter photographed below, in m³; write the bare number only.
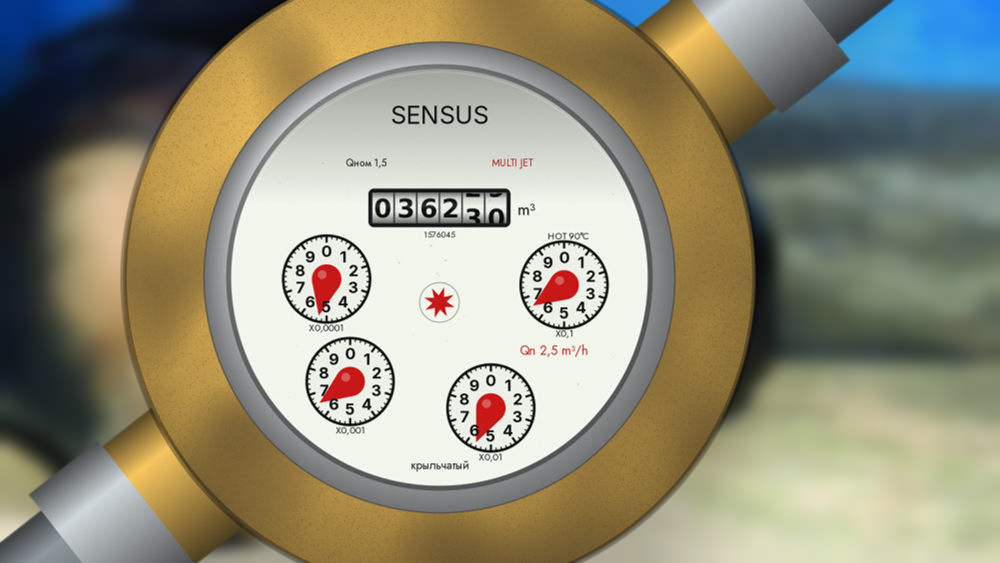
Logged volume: 36229.6565
